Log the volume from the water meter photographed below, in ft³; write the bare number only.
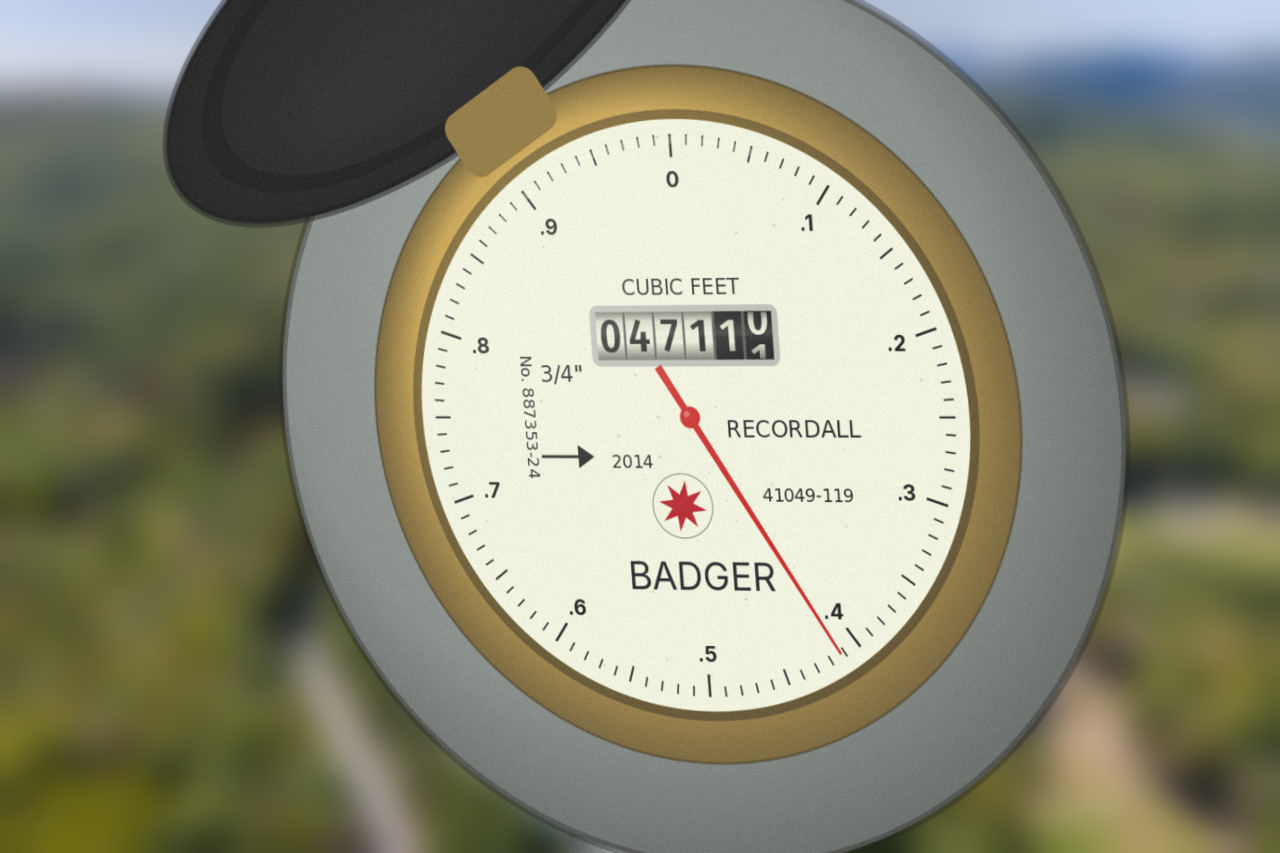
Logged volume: 47110.41
